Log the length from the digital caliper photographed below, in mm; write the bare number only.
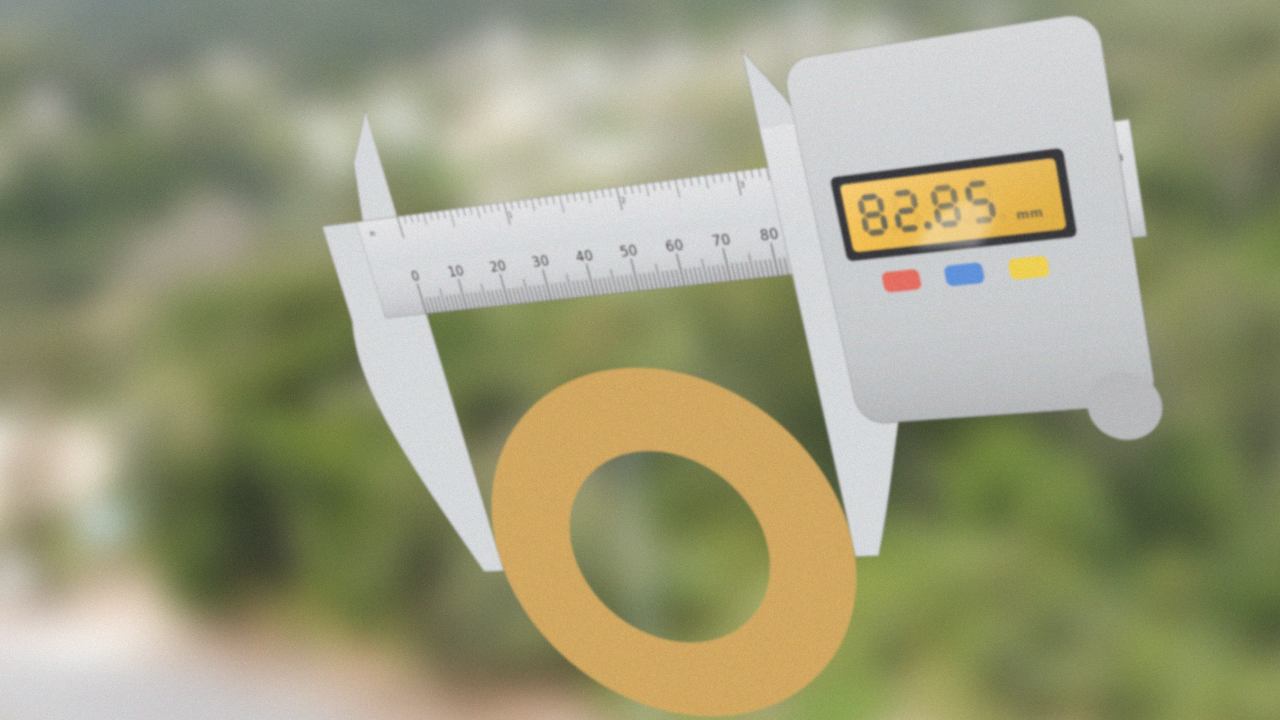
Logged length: 82.85
